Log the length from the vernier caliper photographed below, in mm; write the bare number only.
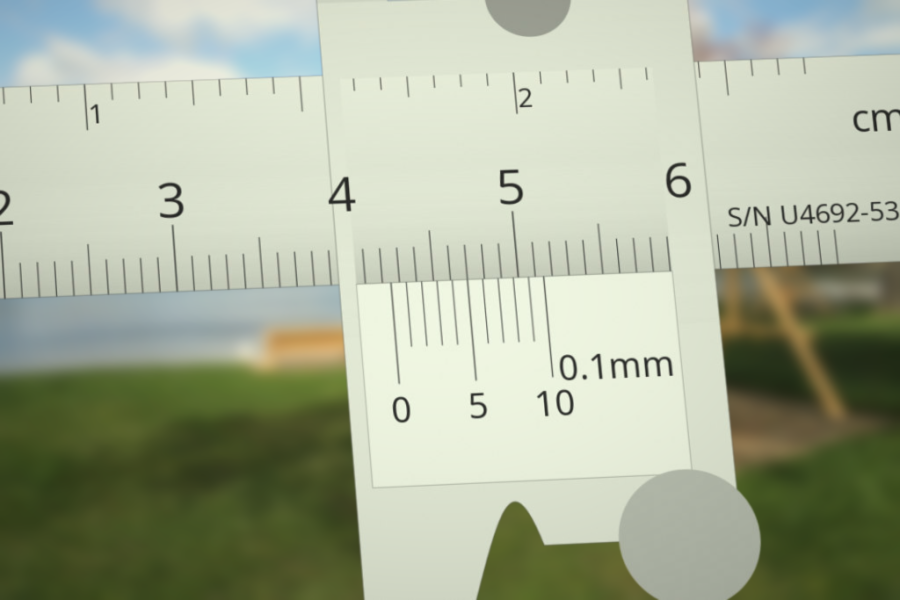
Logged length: 42.5
